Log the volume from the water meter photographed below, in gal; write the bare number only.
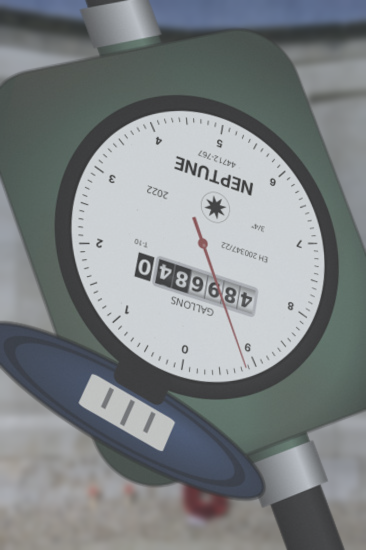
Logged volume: 4896839.1
